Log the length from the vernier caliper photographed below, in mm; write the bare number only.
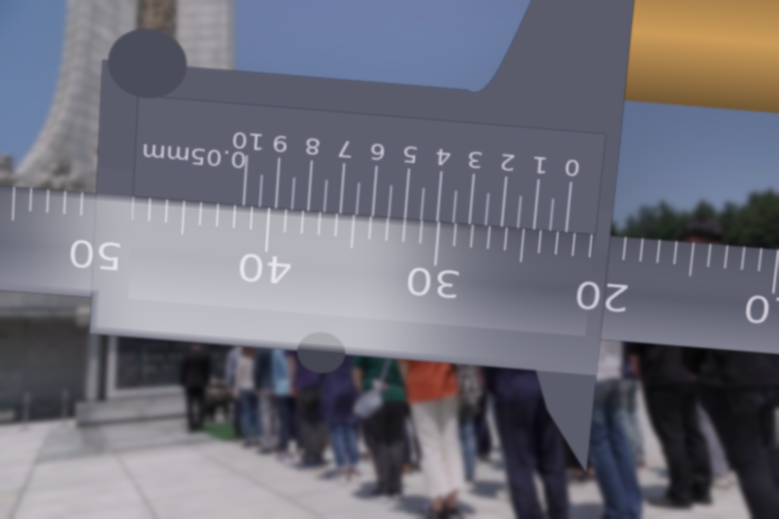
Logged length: 22.5
